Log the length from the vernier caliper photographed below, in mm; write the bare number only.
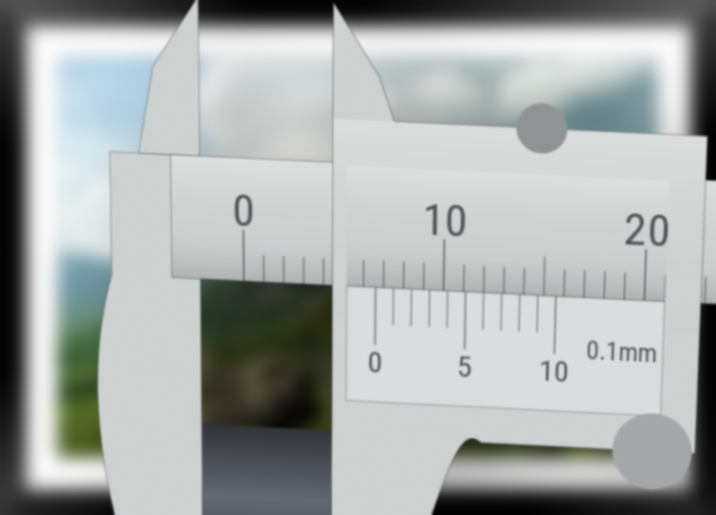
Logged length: 6.6
